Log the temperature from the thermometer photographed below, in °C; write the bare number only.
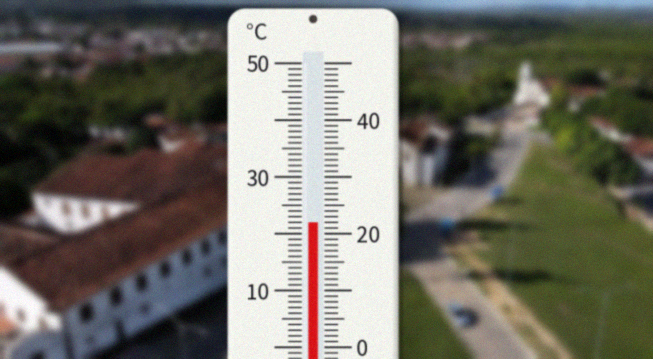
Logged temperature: 22
